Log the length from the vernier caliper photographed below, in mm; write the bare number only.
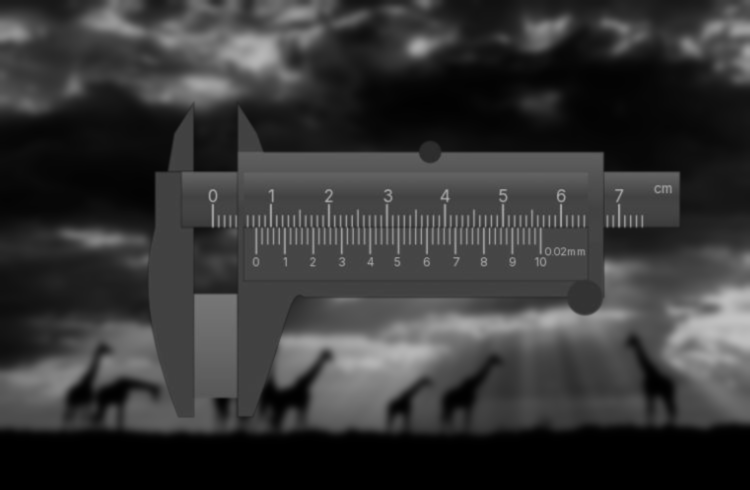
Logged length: 7.5
